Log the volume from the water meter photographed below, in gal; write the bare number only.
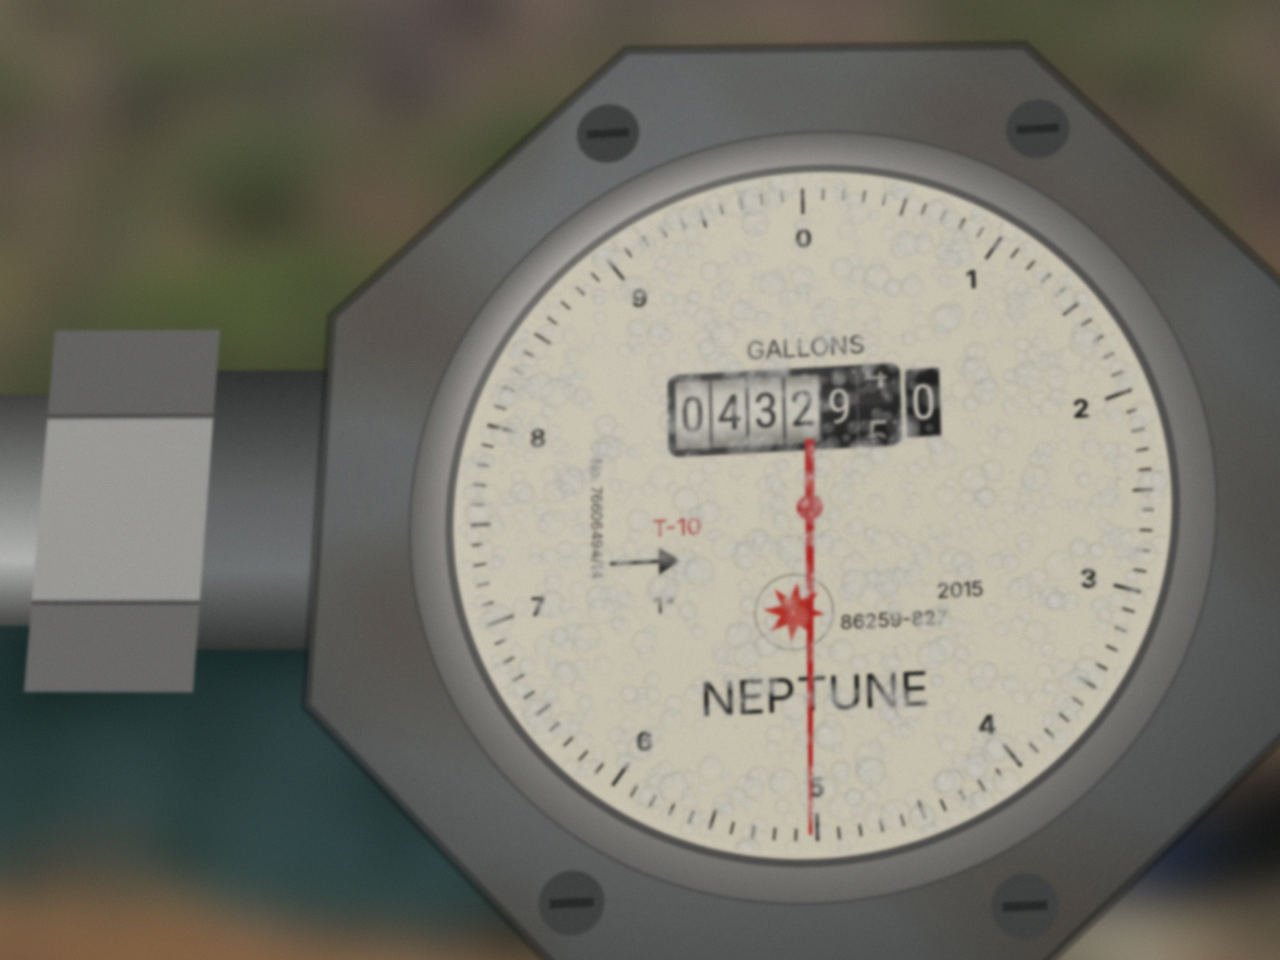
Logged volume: 432945.0
